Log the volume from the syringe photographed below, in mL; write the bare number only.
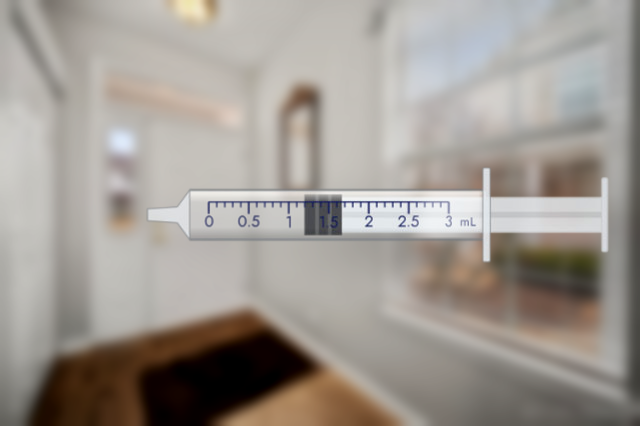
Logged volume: 1.2
